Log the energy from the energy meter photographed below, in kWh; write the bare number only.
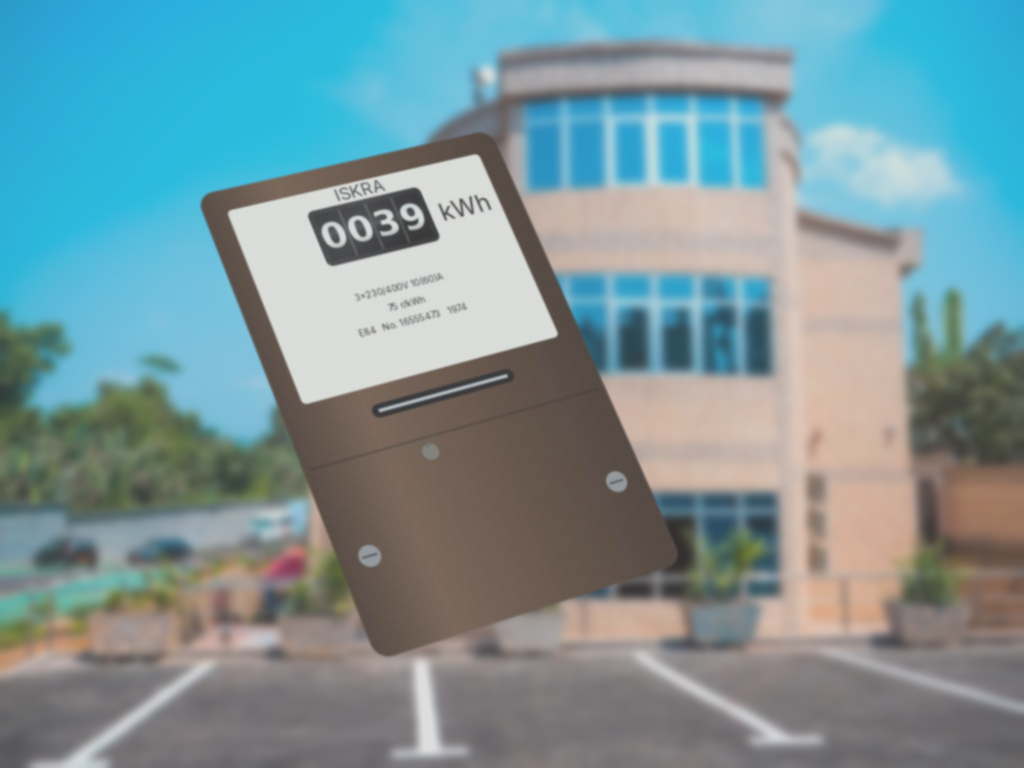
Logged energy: 39
